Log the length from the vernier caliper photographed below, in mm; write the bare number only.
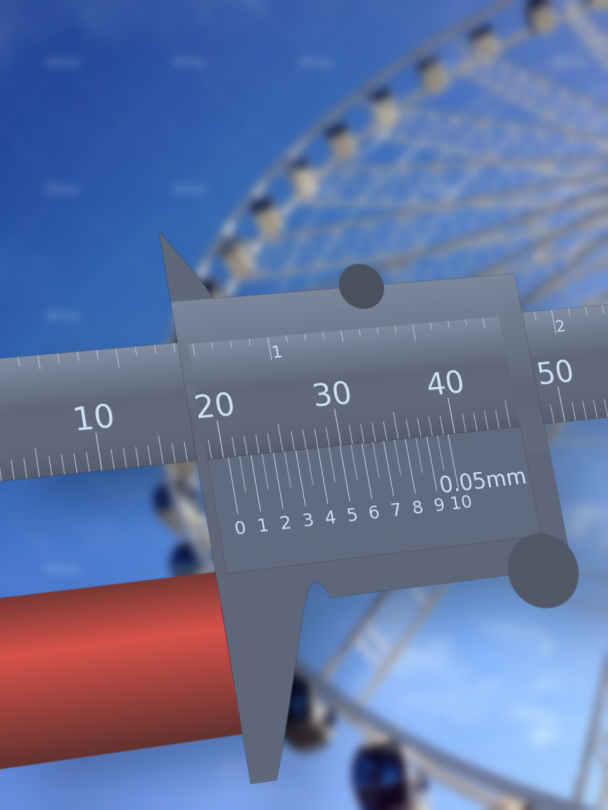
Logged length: 20.4
